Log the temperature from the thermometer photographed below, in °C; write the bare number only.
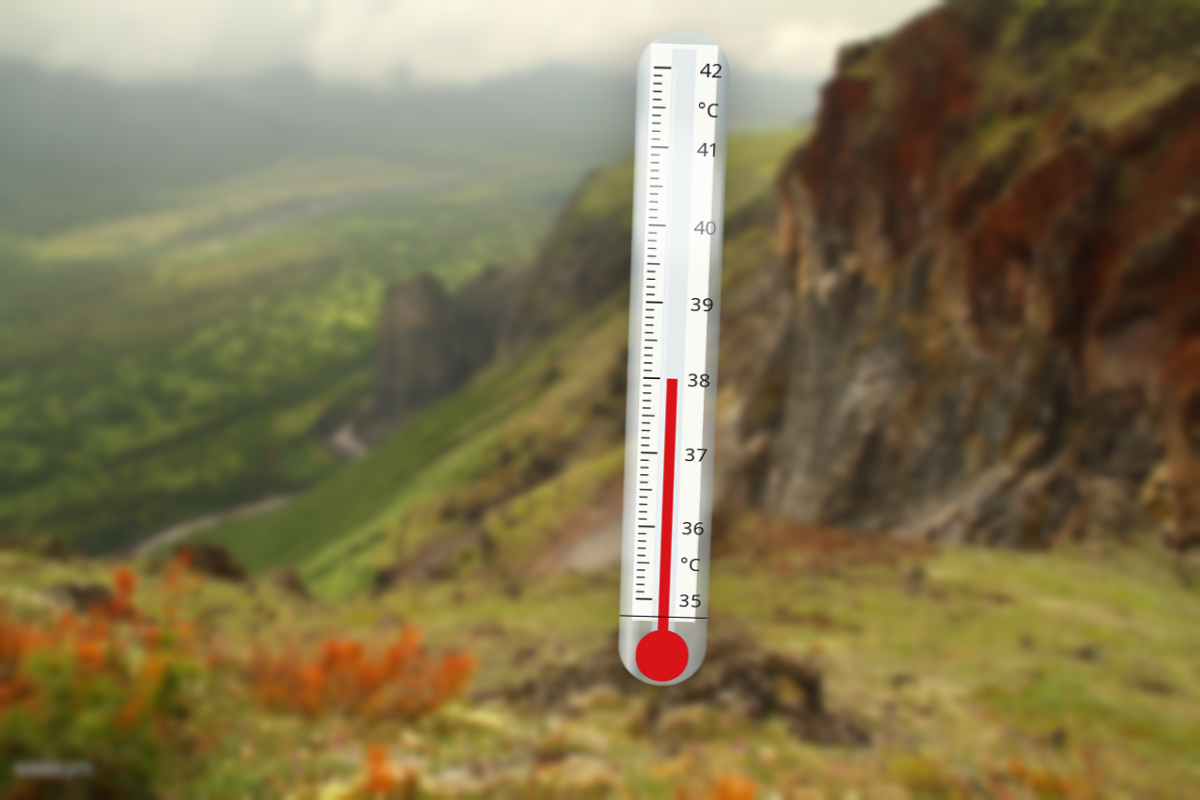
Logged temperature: 38
